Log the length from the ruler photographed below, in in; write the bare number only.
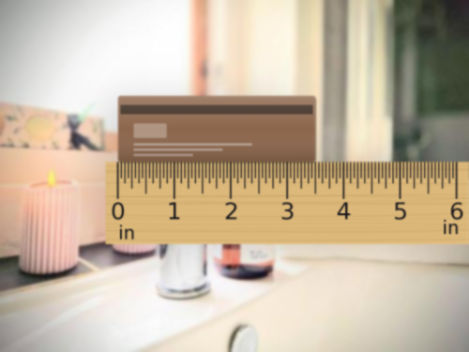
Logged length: 3.5
